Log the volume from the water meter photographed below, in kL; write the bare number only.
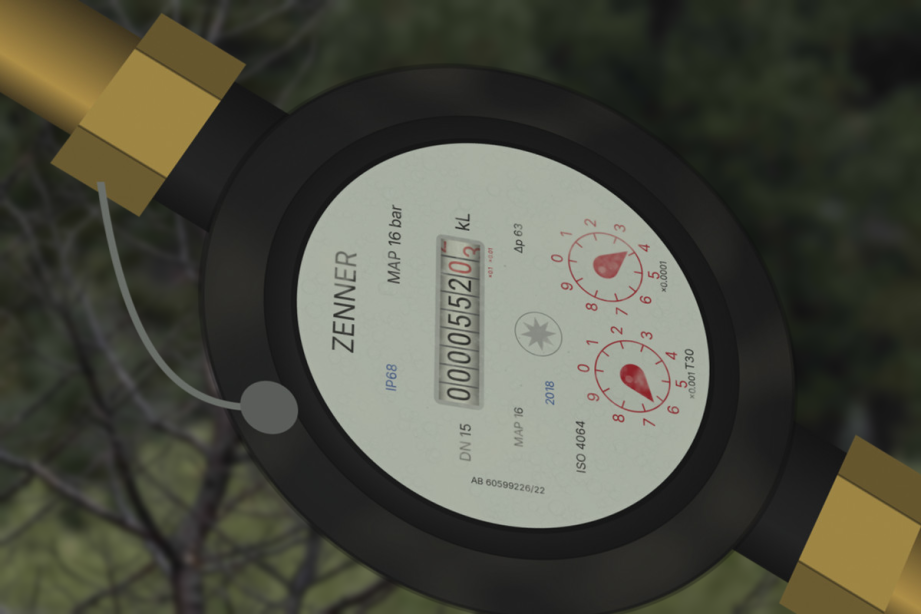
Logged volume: 552.0263
